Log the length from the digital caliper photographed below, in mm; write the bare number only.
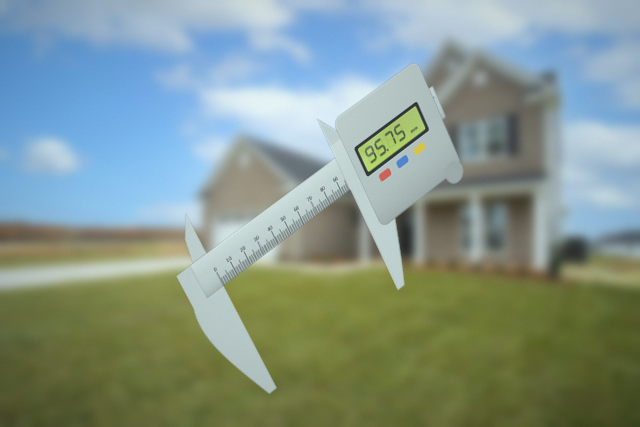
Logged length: 95.75
